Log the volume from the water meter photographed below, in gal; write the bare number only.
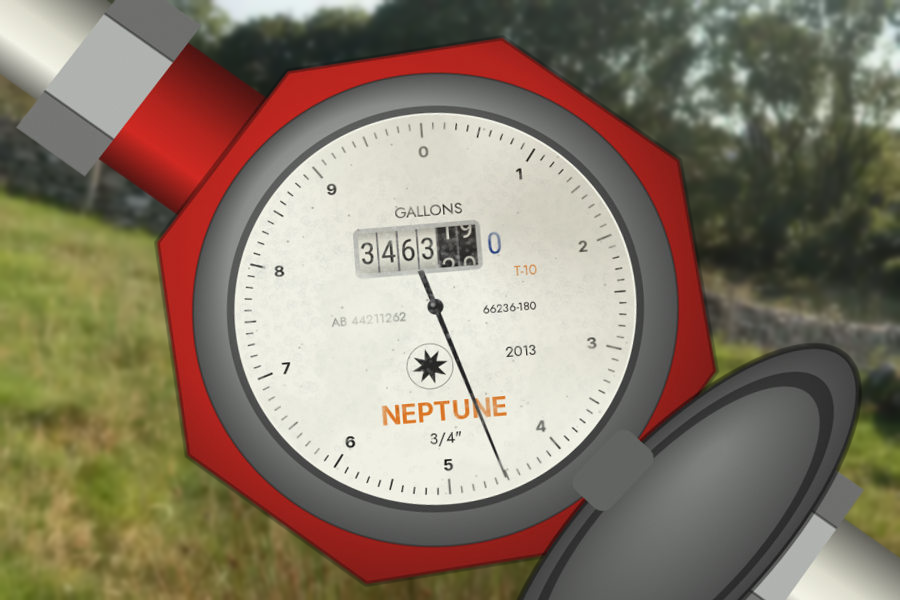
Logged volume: 3463194.5
